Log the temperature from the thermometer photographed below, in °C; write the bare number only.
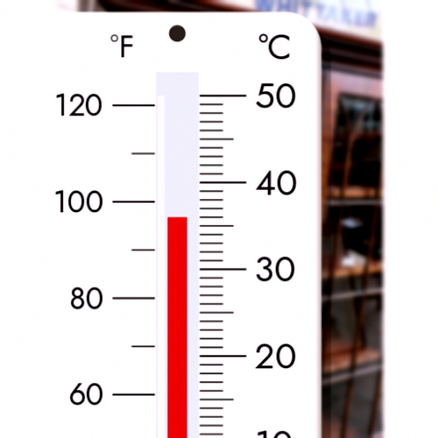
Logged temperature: 36
